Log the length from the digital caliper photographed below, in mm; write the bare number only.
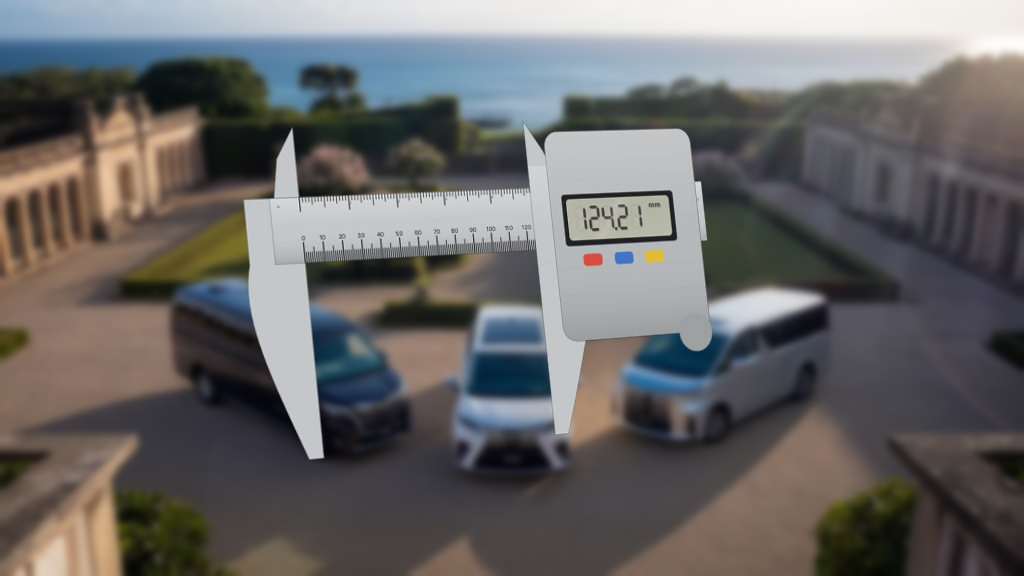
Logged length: 124.21
